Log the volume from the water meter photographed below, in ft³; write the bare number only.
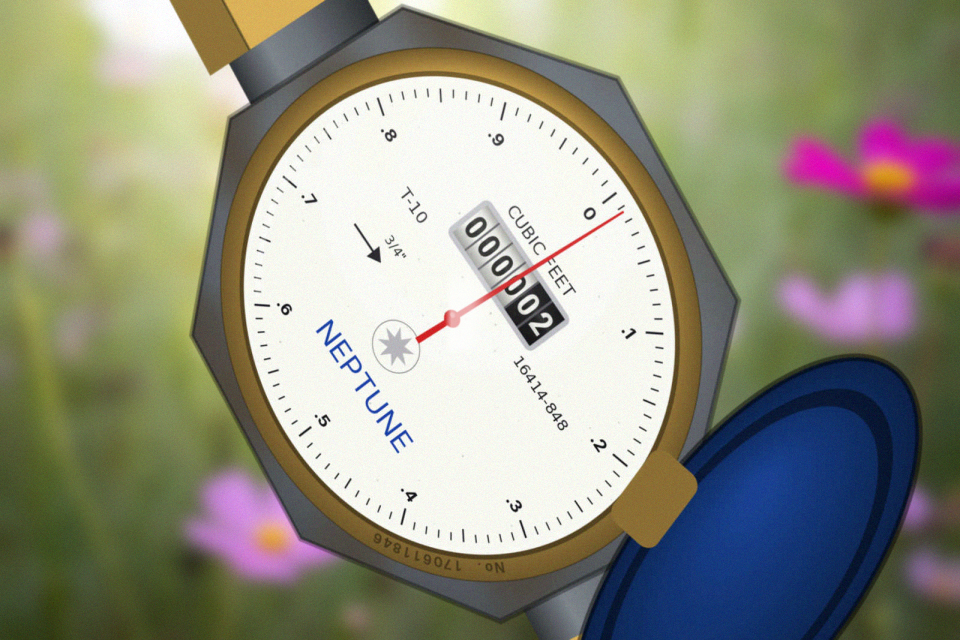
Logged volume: 2.01
